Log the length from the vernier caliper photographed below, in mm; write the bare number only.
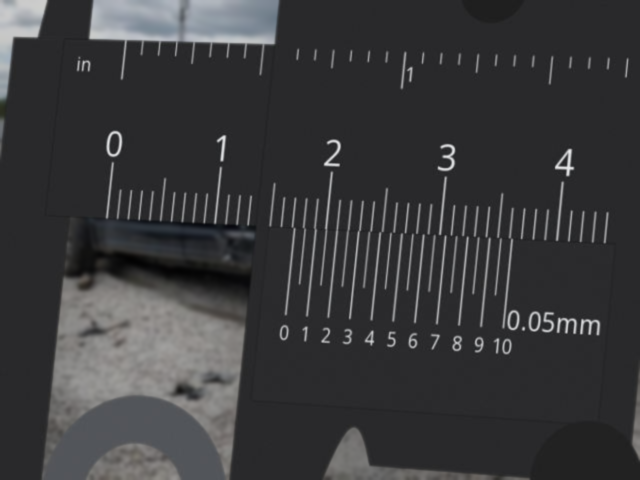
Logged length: 17.2
